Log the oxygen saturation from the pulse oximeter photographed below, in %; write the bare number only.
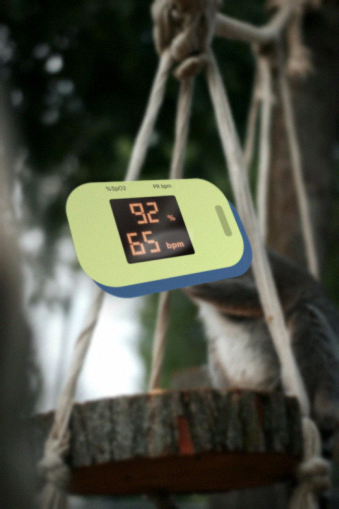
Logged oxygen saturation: 92
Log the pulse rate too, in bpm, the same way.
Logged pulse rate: 65
